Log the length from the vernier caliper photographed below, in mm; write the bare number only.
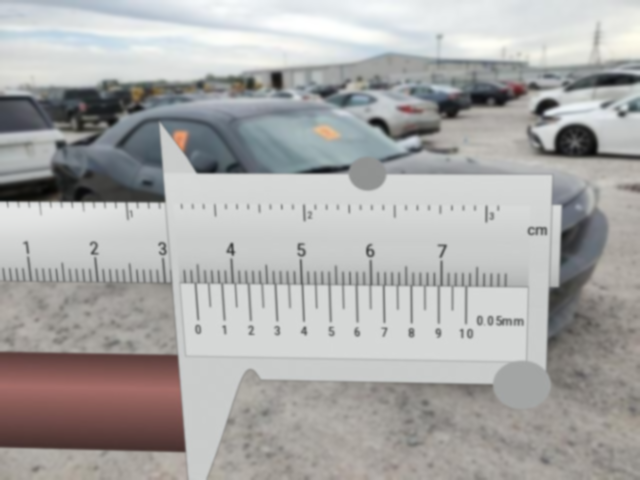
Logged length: 34.5
